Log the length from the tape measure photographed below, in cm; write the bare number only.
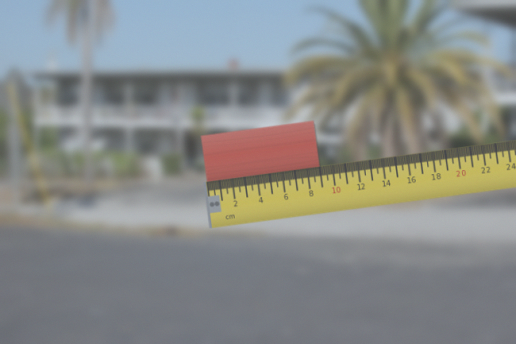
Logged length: 9
